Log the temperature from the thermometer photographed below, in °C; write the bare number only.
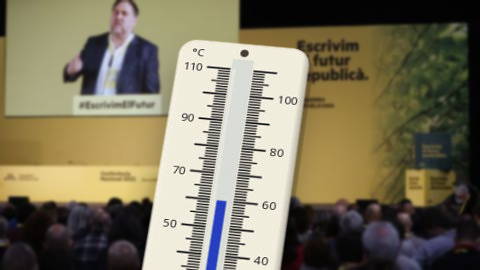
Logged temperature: 60
